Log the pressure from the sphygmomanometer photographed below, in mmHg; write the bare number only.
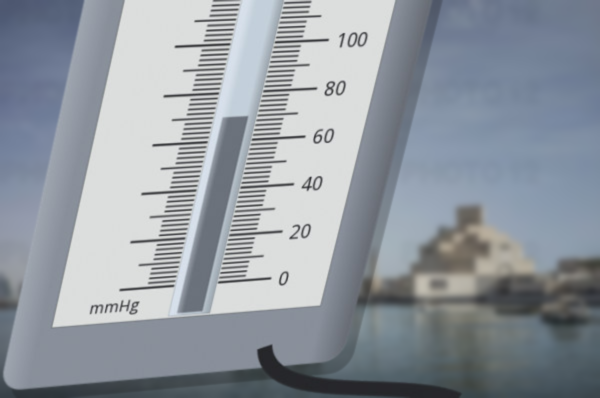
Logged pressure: 70
